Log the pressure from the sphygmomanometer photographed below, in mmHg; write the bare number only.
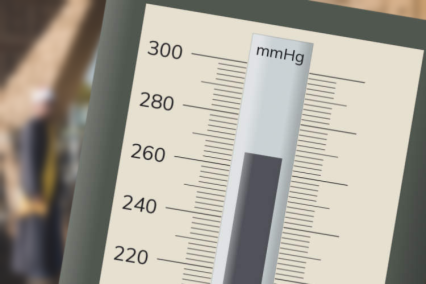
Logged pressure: 266
